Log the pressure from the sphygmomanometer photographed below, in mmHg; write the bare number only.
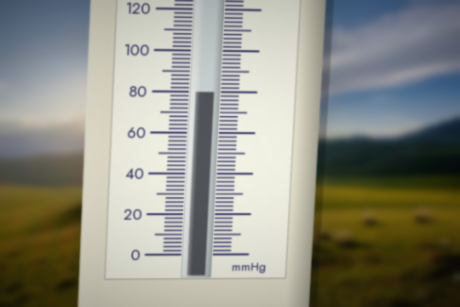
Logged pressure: 80
